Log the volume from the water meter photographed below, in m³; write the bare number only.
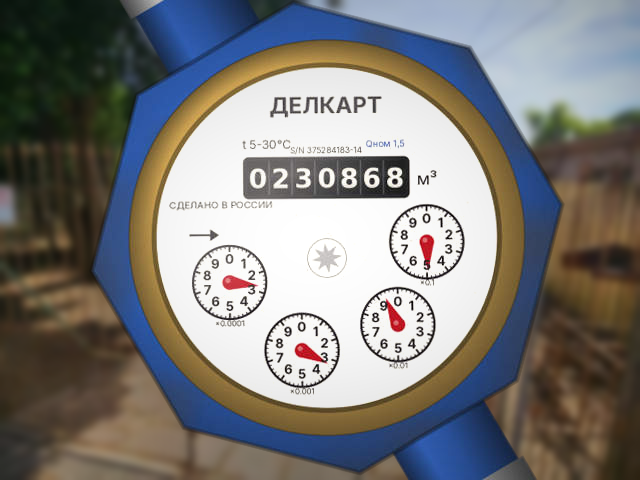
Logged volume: 230868.4932
